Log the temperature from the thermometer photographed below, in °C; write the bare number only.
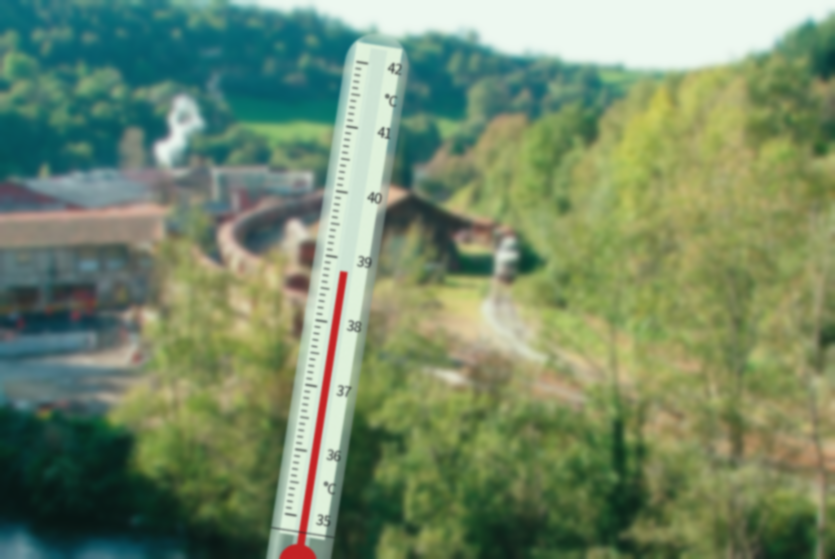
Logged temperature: 38.8
